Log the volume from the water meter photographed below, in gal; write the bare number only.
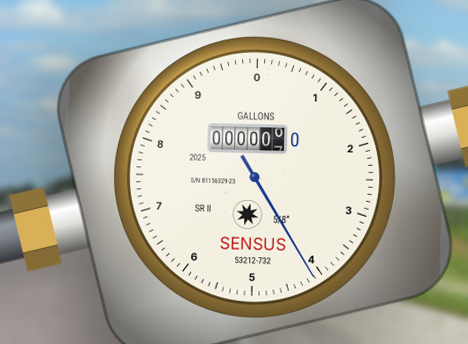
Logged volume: 64.1
